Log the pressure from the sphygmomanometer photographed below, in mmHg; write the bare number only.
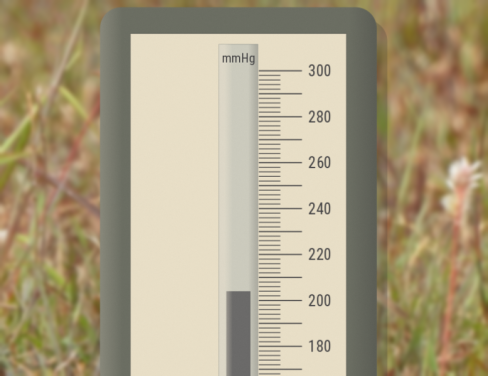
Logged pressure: 204
